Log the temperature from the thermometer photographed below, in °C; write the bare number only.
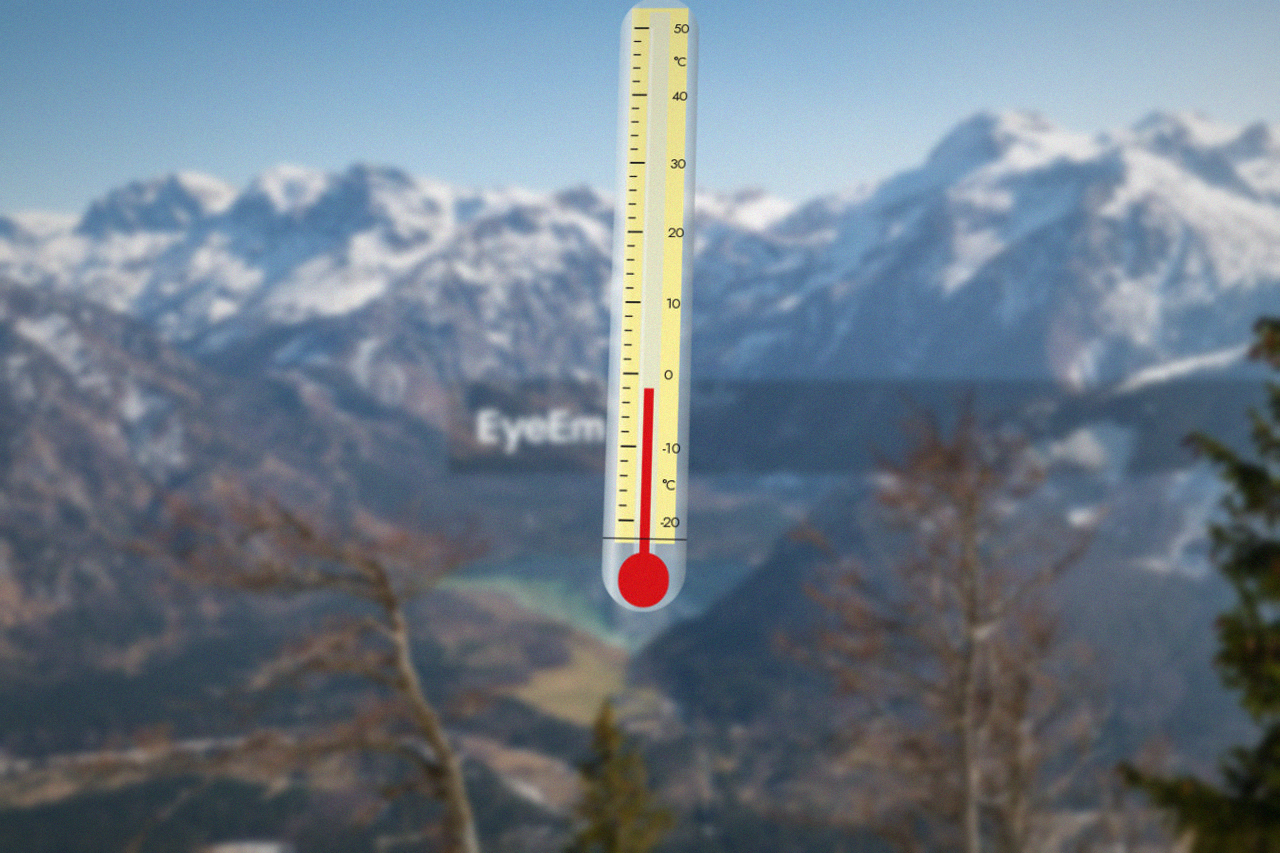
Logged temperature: -2
